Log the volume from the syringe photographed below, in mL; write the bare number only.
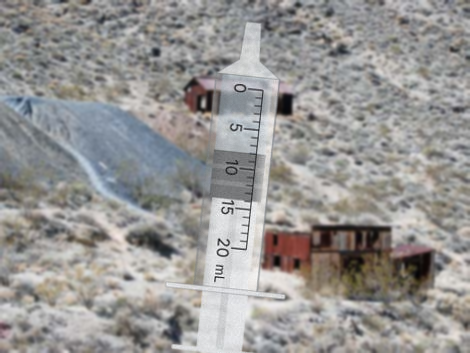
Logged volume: 8
